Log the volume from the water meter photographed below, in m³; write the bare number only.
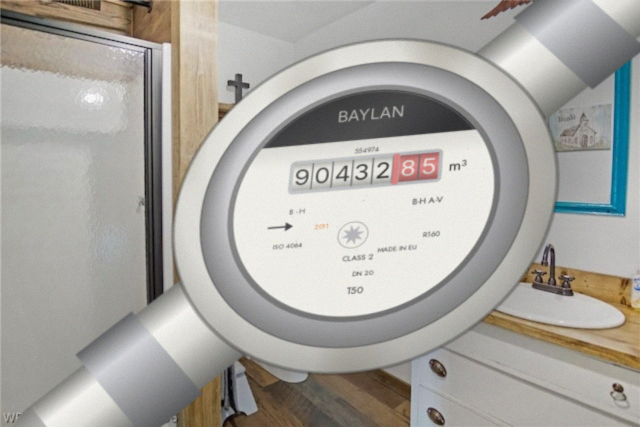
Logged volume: 90432.85
